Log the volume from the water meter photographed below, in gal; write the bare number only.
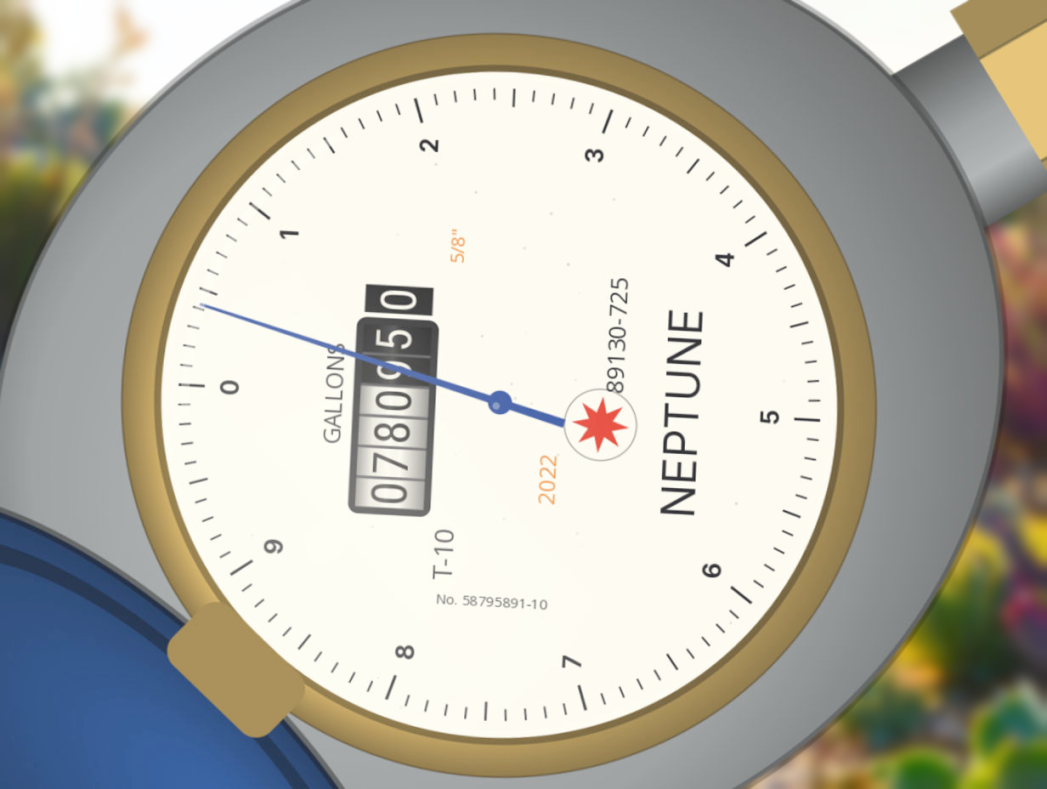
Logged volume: 780950.4
